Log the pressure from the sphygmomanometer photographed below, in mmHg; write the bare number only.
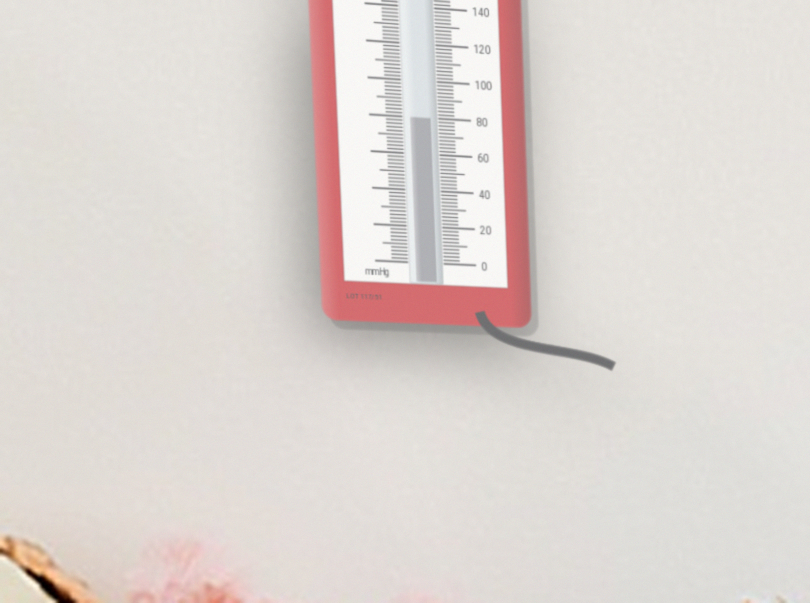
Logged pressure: 80
